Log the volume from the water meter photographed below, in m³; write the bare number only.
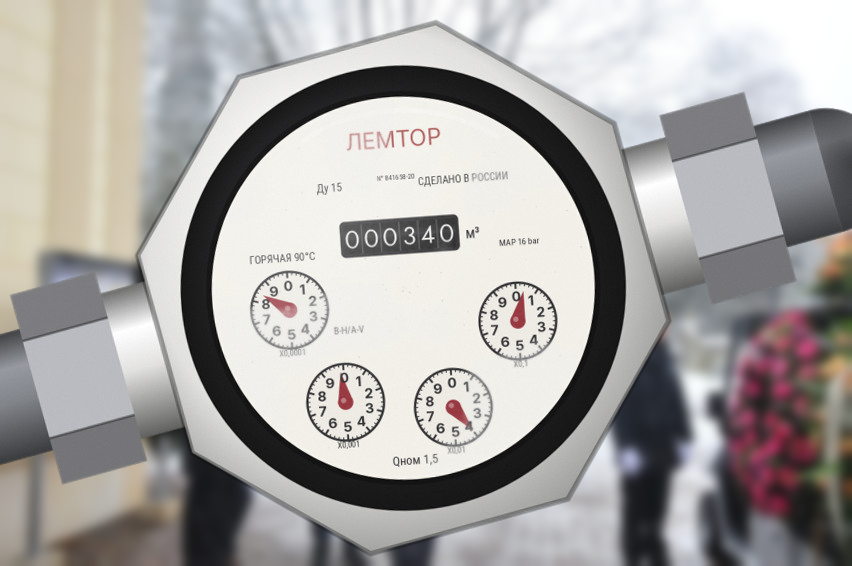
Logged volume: 340.0398
